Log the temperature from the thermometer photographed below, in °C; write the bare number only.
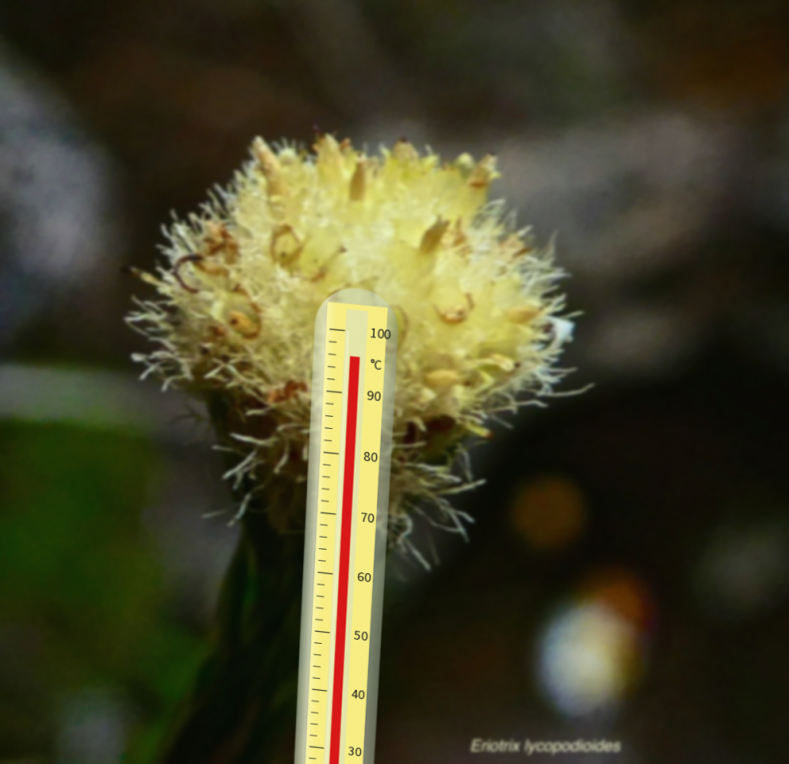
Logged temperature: 96
